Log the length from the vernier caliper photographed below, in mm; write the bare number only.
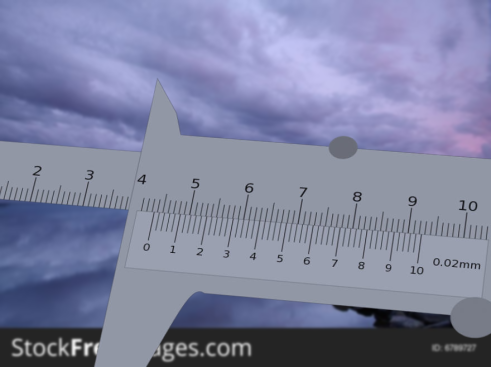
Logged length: 43.4
